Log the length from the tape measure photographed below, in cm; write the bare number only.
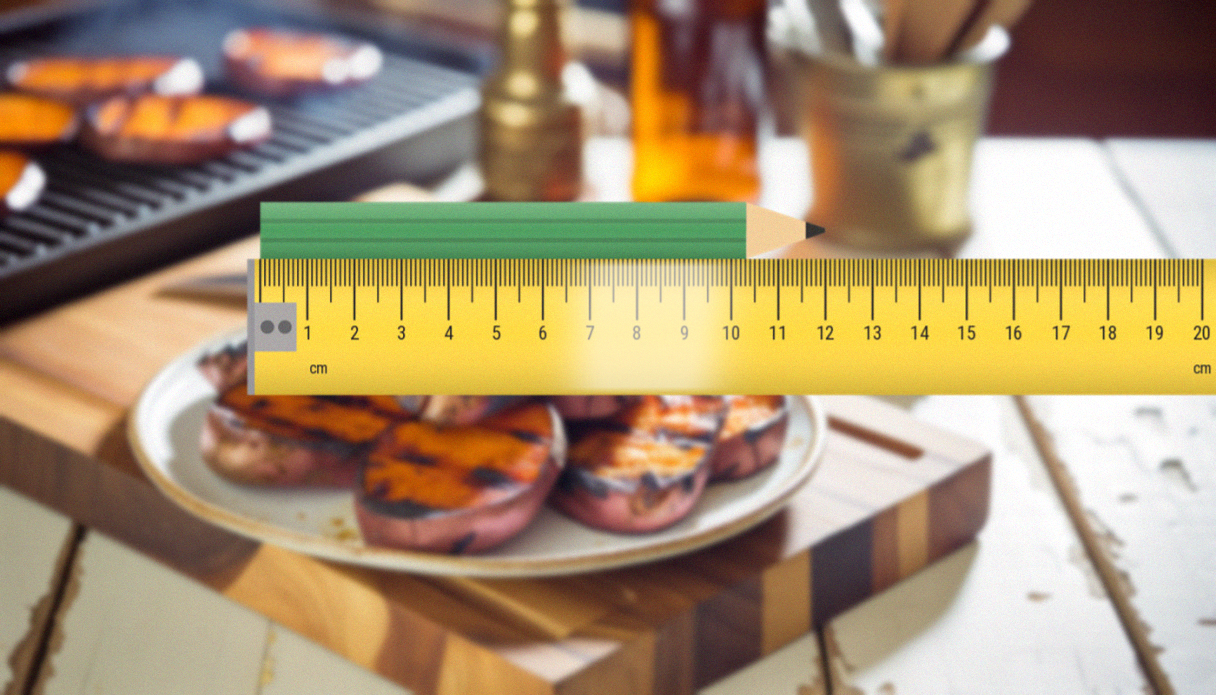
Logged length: 12
